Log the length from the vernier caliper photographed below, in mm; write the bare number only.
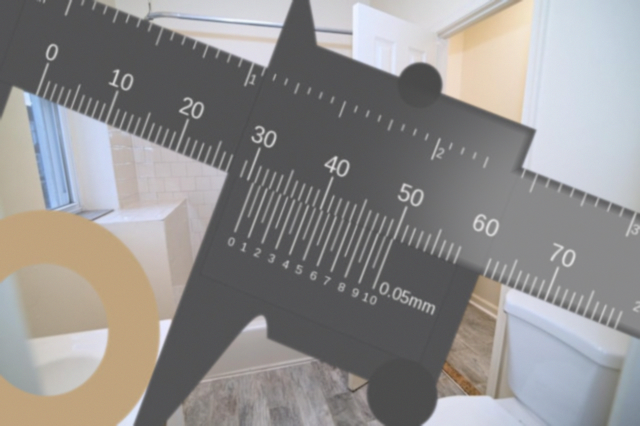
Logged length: 30.8
